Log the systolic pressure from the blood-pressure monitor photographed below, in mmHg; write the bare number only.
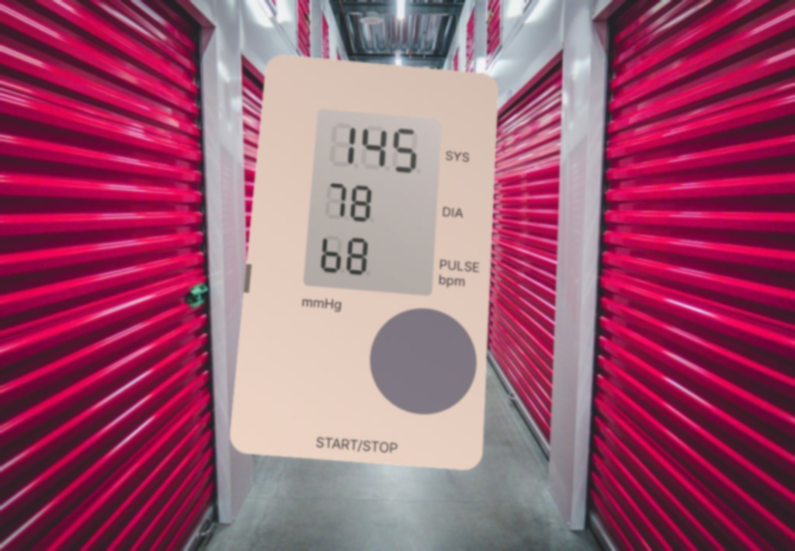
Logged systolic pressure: 145
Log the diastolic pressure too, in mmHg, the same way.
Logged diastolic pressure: 78
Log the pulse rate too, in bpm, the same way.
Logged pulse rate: 68
